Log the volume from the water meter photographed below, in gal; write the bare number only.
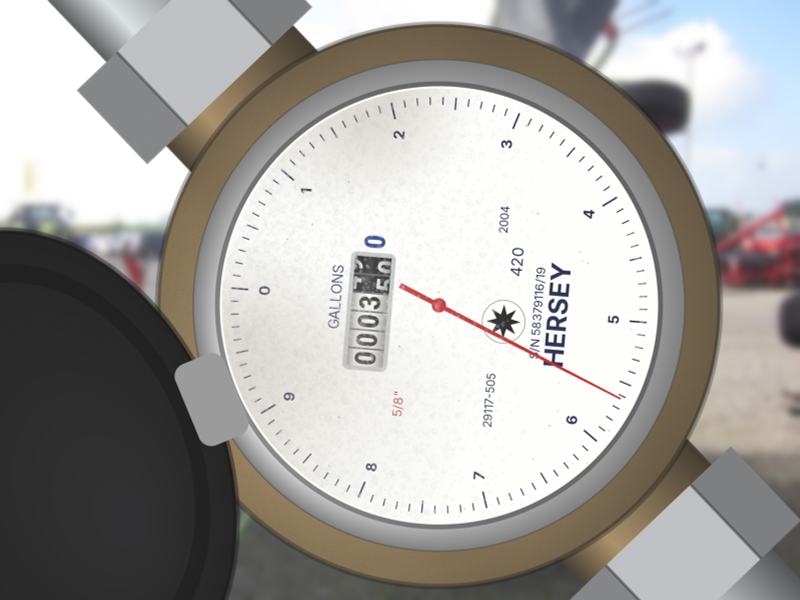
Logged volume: 3495.6
